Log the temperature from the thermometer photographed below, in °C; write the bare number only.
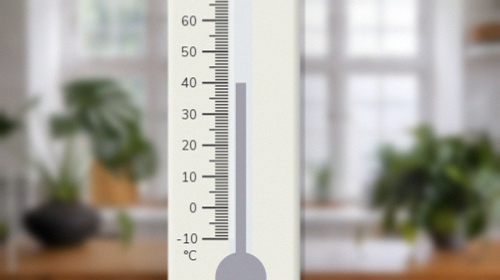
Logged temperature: 40
